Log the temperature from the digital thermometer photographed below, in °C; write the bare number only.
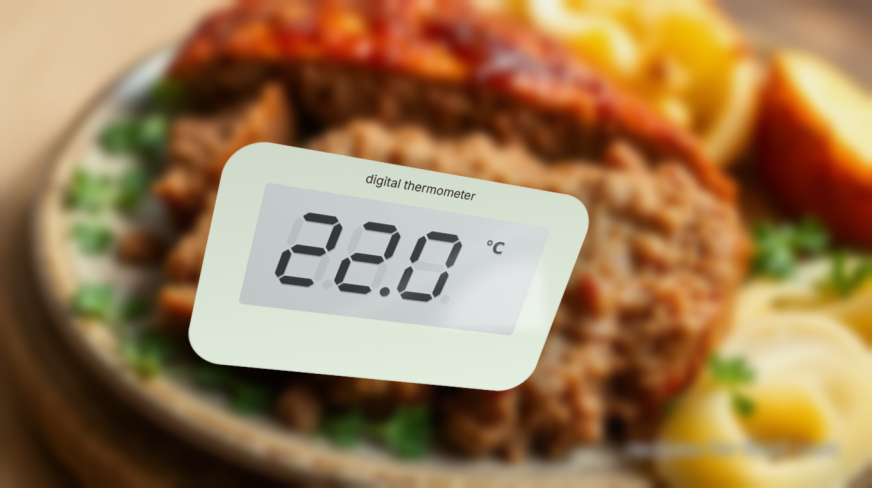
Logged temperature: 22.0
